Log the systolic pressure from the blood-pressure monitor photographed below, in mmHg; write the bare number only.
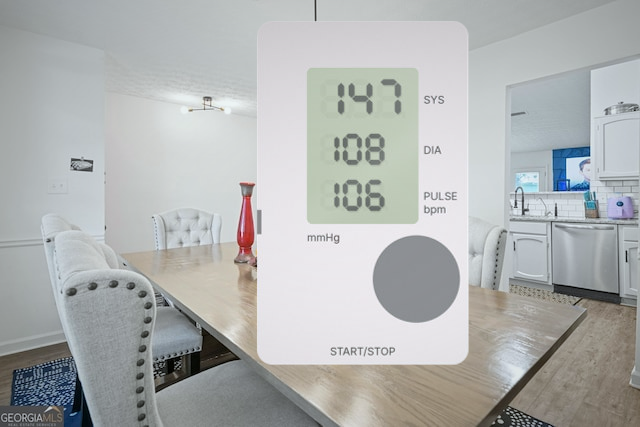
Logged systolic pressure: 147
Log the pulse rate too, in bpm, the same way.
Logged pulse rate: 106
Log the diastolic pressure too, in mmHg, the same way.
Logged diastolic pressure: 108
